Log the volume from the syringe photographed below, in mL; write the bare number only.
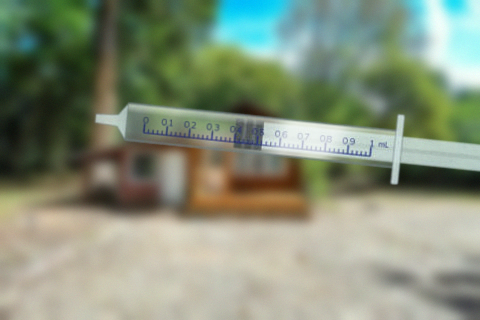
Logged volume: 0.4
